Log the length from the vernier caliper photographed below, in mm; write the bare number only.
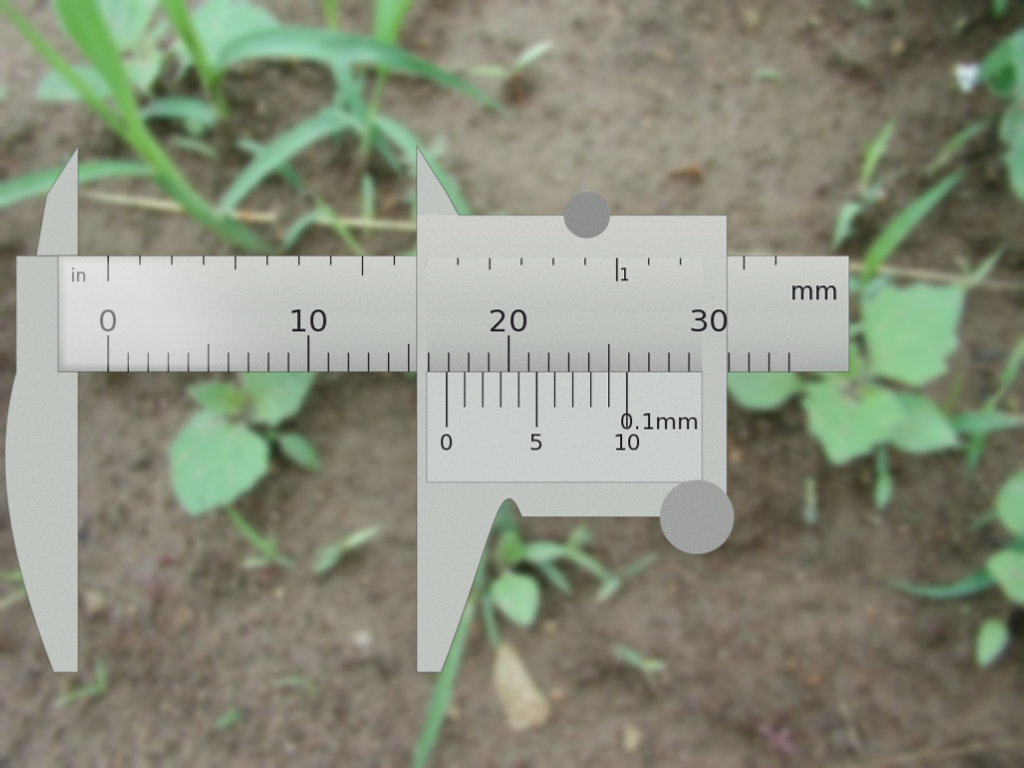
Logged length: 16.9
